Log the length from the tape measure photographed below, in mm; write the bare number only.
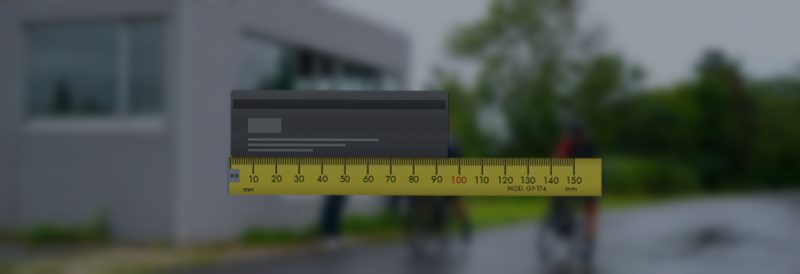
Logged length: 95
